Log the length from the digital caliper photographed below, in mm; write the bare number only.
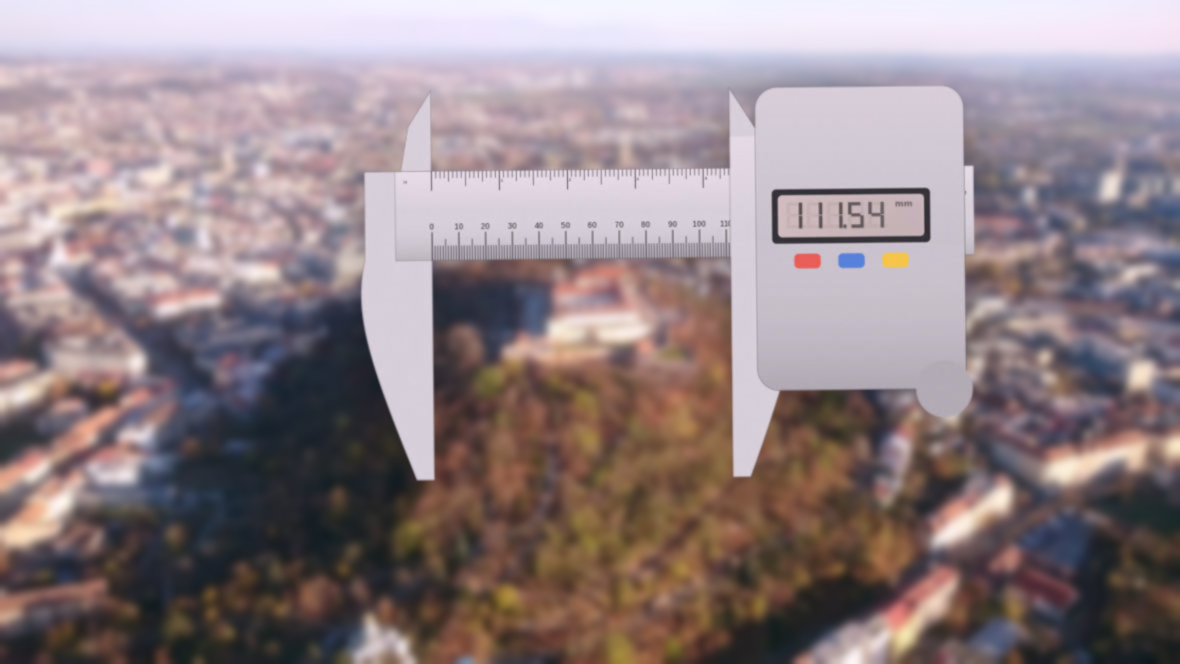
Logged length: 111.54
